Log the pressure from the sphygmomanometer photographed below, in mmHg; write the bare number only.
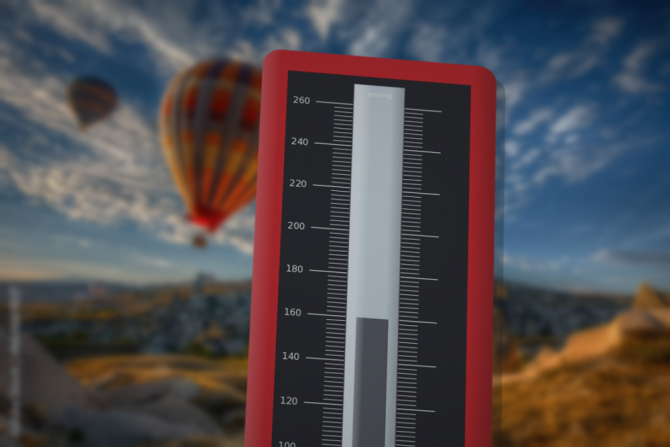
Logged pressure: 160
